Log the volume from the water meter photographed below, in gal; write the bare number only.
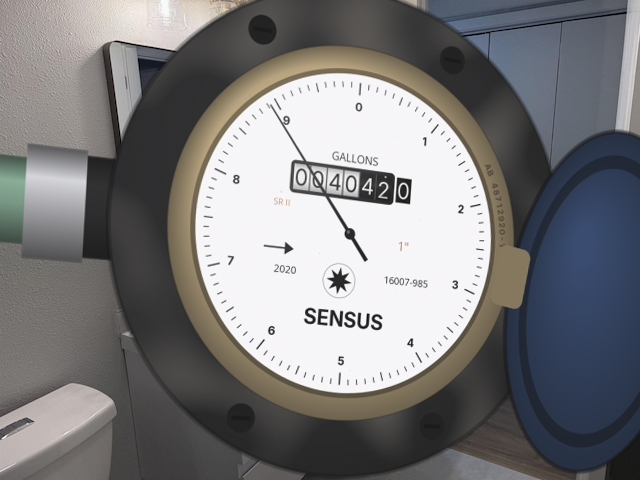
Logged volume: 40418.9
